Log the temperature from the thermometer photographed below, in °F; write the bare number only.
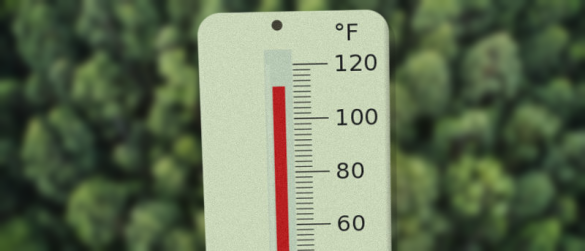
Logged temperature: 112
